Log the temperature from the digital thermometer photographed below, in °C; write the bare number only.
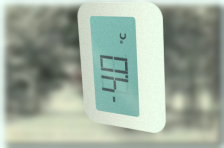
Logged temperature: -4.0
